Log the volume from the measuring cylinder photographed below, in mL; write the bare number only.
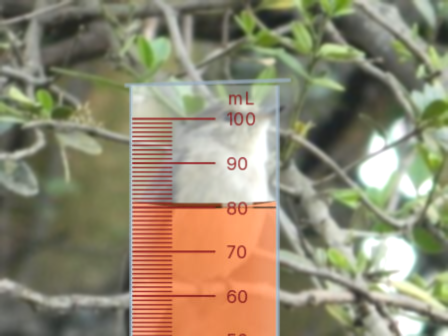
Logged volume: 80
